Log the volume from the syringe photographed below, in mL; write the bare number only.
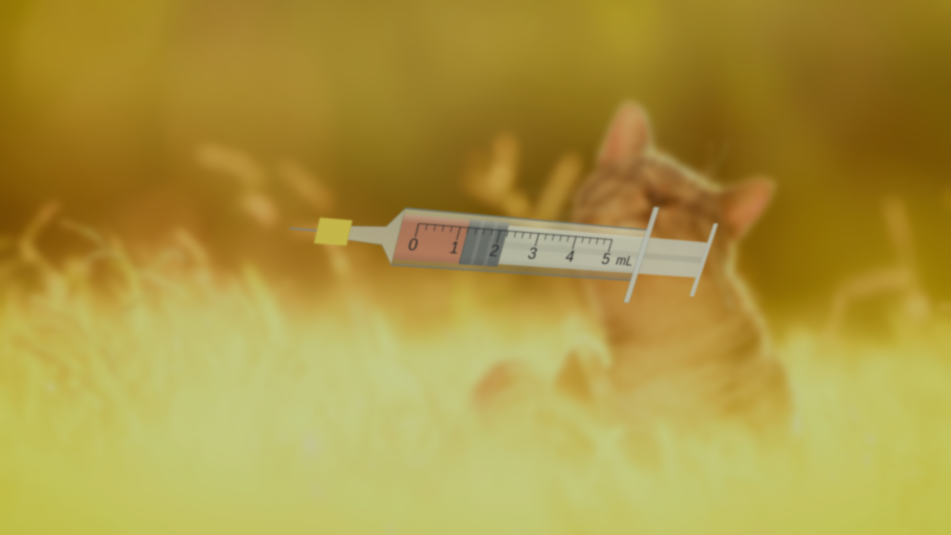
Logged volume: 1.2
